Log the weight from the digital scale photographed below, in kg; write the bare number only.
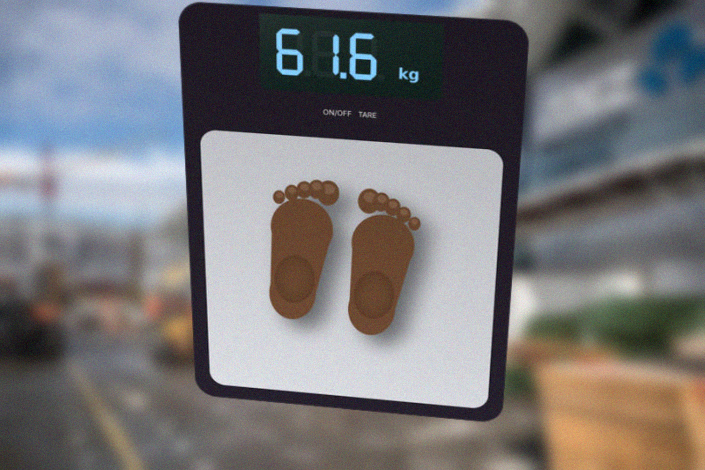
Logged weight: 61.6
